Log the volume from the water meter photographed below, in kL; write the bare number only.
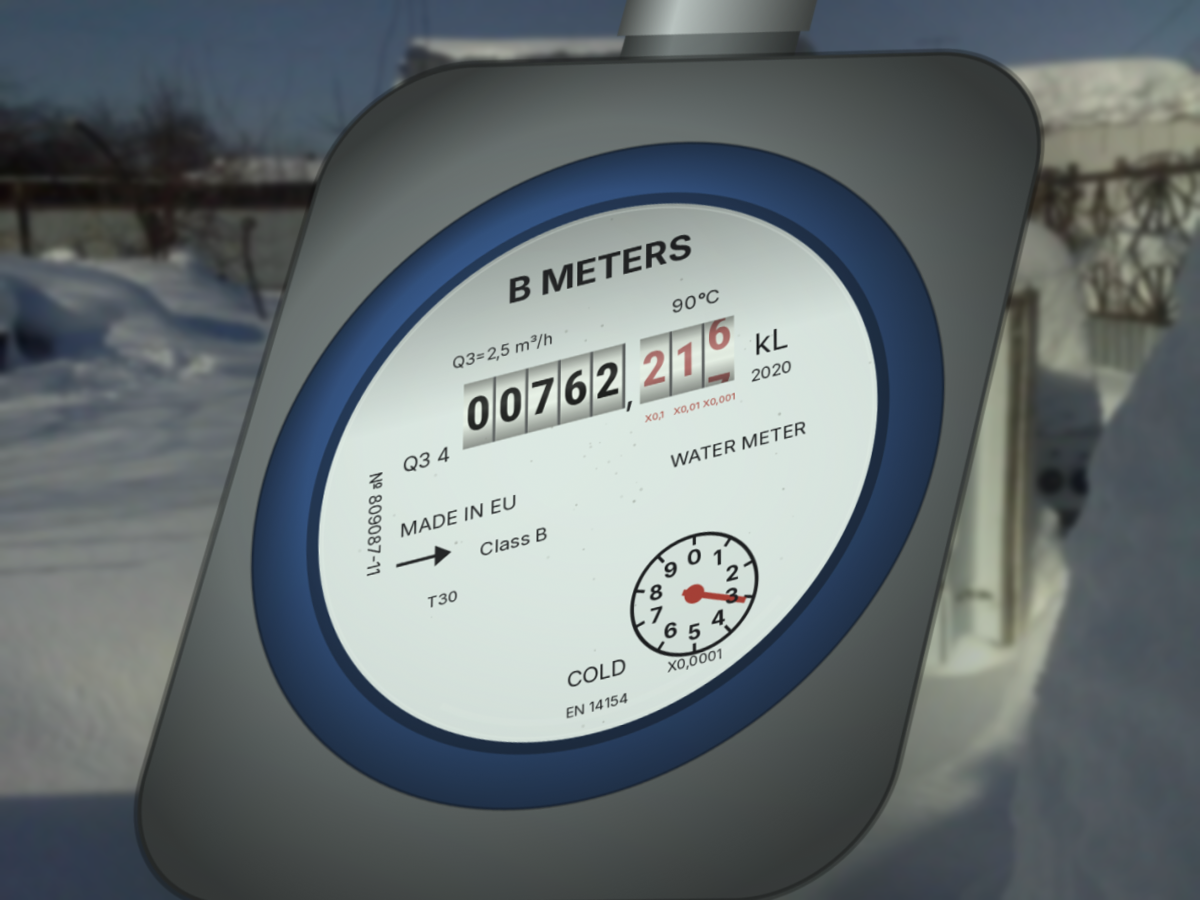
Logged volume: 762.2163
